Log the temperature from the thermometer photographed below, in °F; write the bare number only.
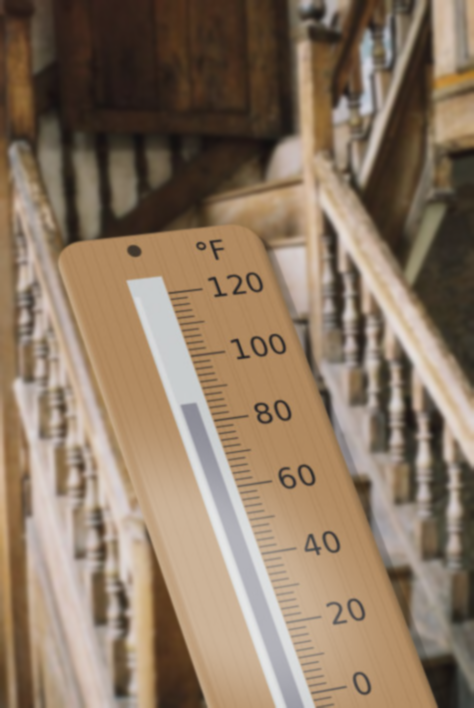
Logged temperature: 86
